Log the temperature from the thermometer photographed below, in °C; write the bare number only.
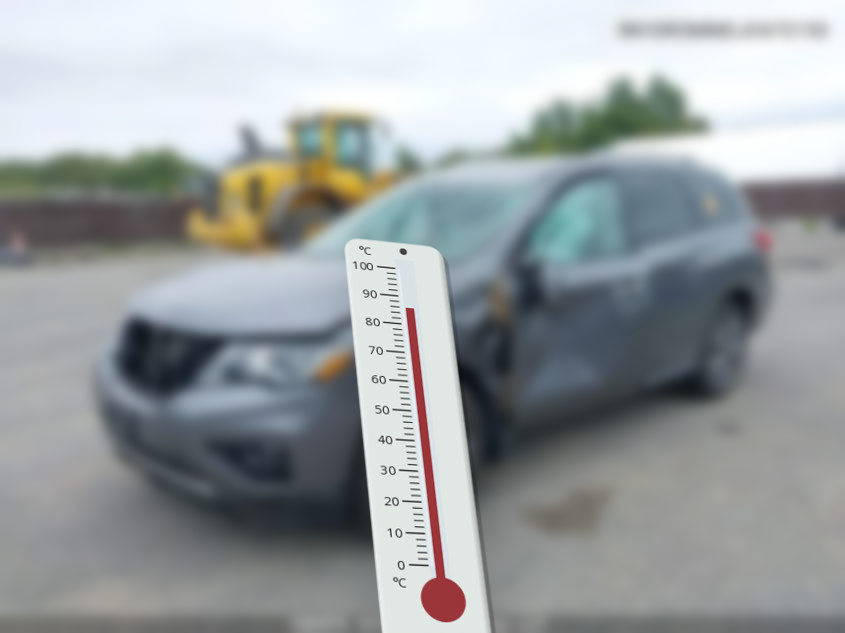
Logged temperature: 86
